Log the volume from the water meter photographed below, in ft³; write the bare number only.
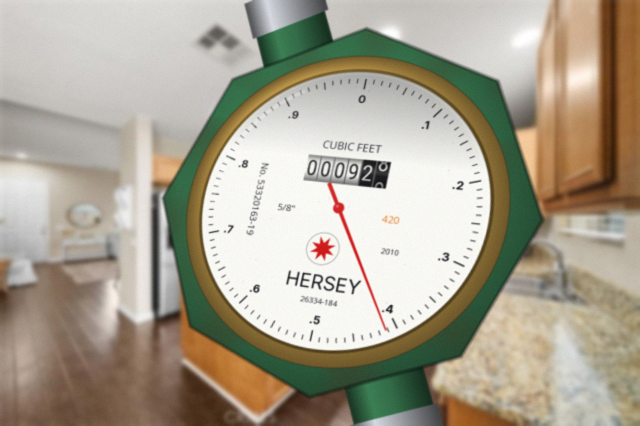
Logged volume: 928.41
